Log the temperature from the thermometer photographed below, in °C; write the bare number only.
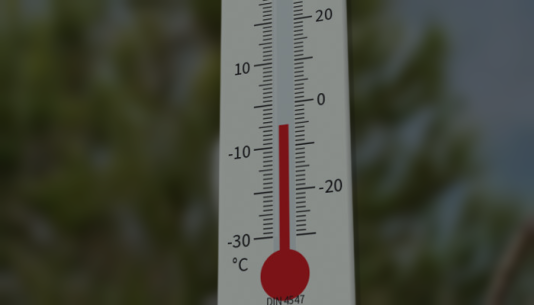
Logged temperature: -5
